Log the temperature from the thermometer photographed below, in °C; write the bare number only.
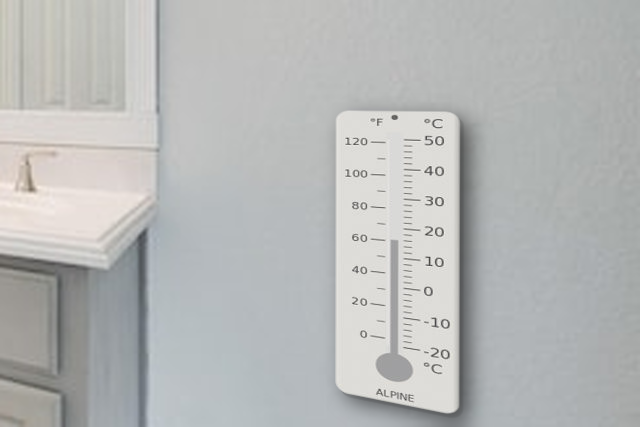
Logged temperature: 16
